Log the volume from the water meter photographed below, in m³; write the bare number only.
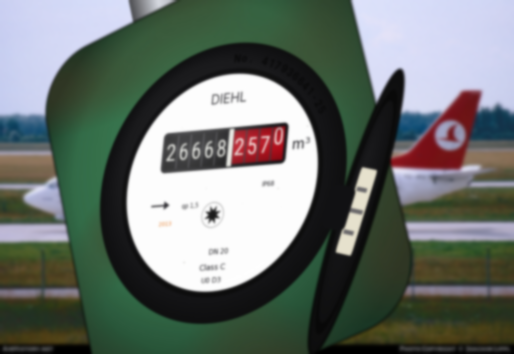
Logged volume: 26668.2570
